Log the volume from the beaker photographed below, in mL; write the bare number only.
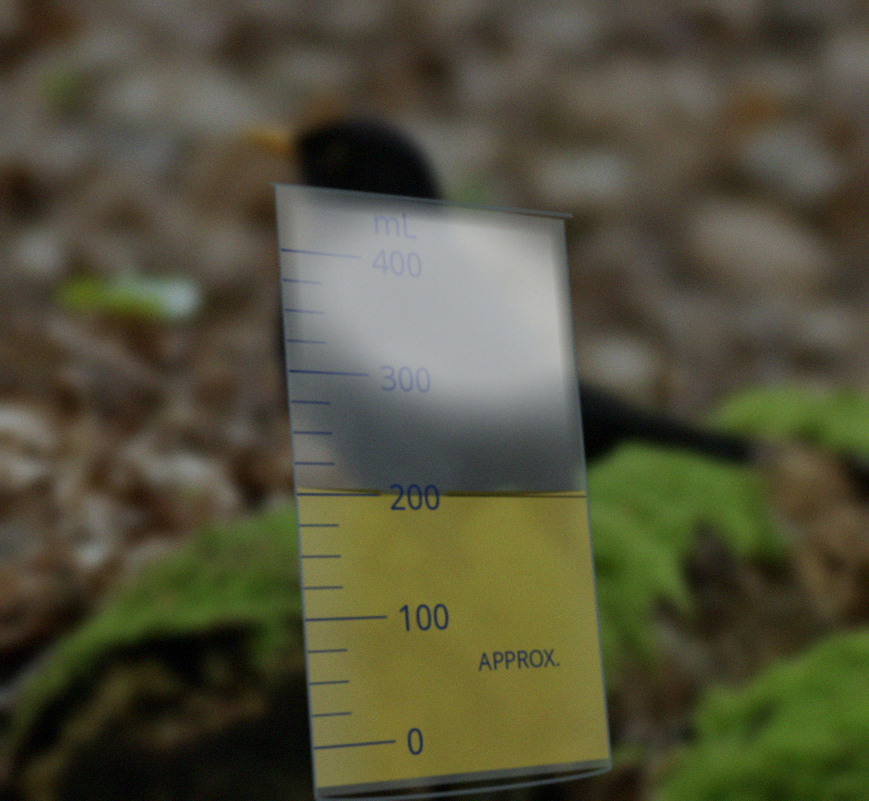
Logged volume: 200
